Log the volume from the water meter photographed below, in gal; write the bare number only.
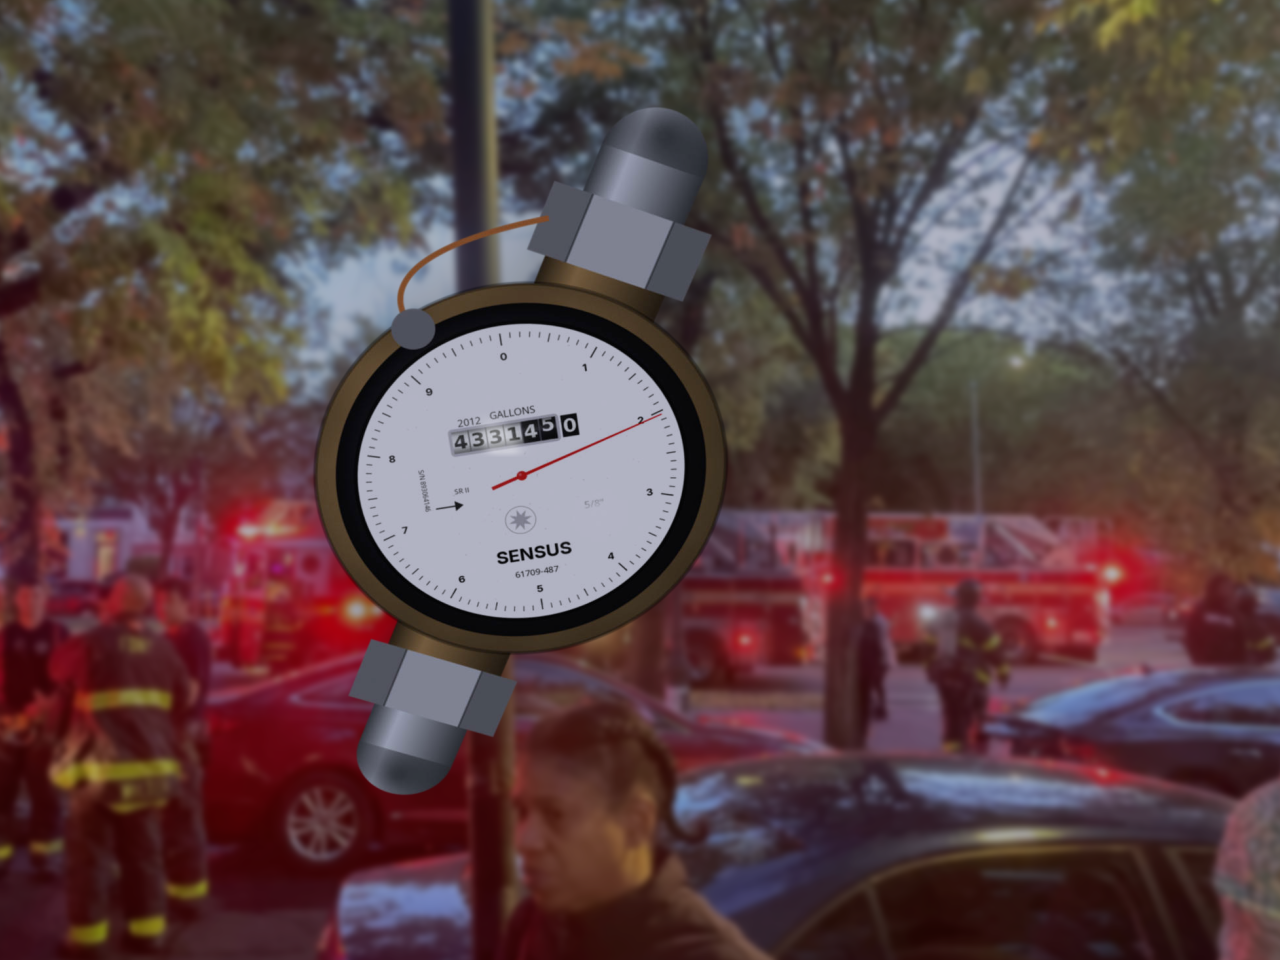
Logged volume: 4331452.0
